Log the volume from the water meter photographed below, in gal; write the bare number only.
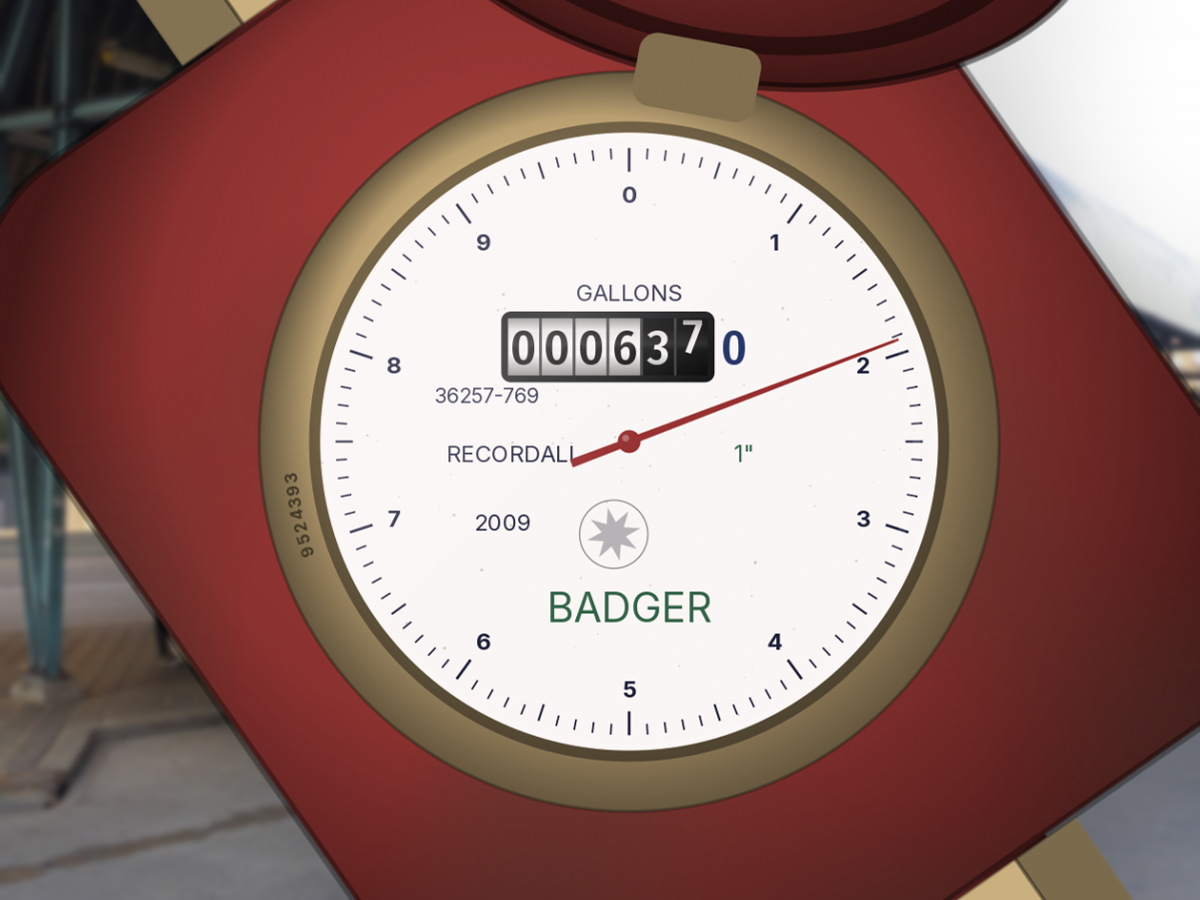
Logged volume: 6371.9
